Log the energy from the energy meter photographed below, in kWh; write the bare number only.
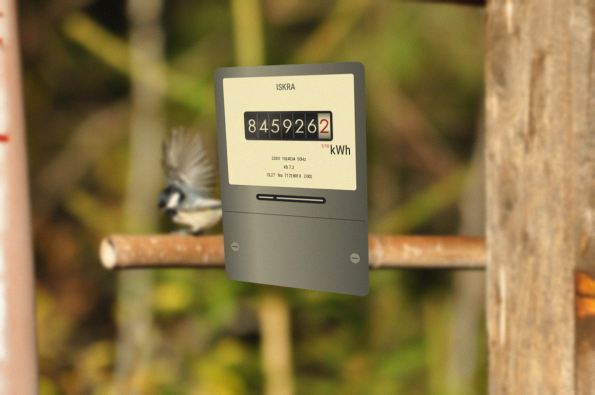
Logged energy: 845926.2
